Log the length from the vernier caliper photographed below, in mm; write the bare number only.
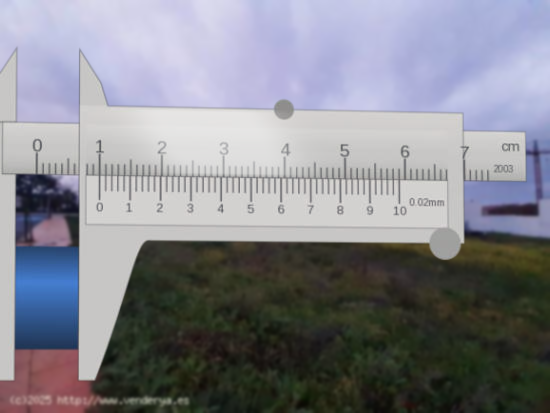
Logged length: 10.0
